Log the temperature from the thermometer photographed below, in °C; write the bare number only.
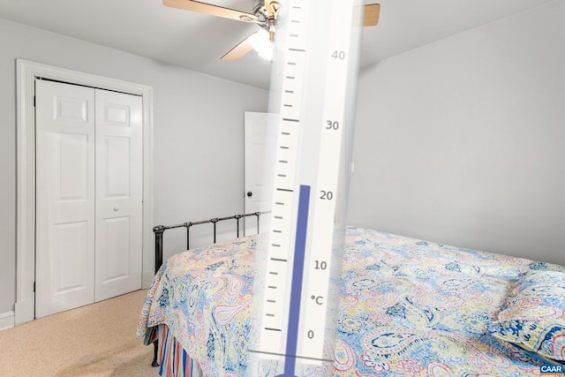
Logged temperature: 21
